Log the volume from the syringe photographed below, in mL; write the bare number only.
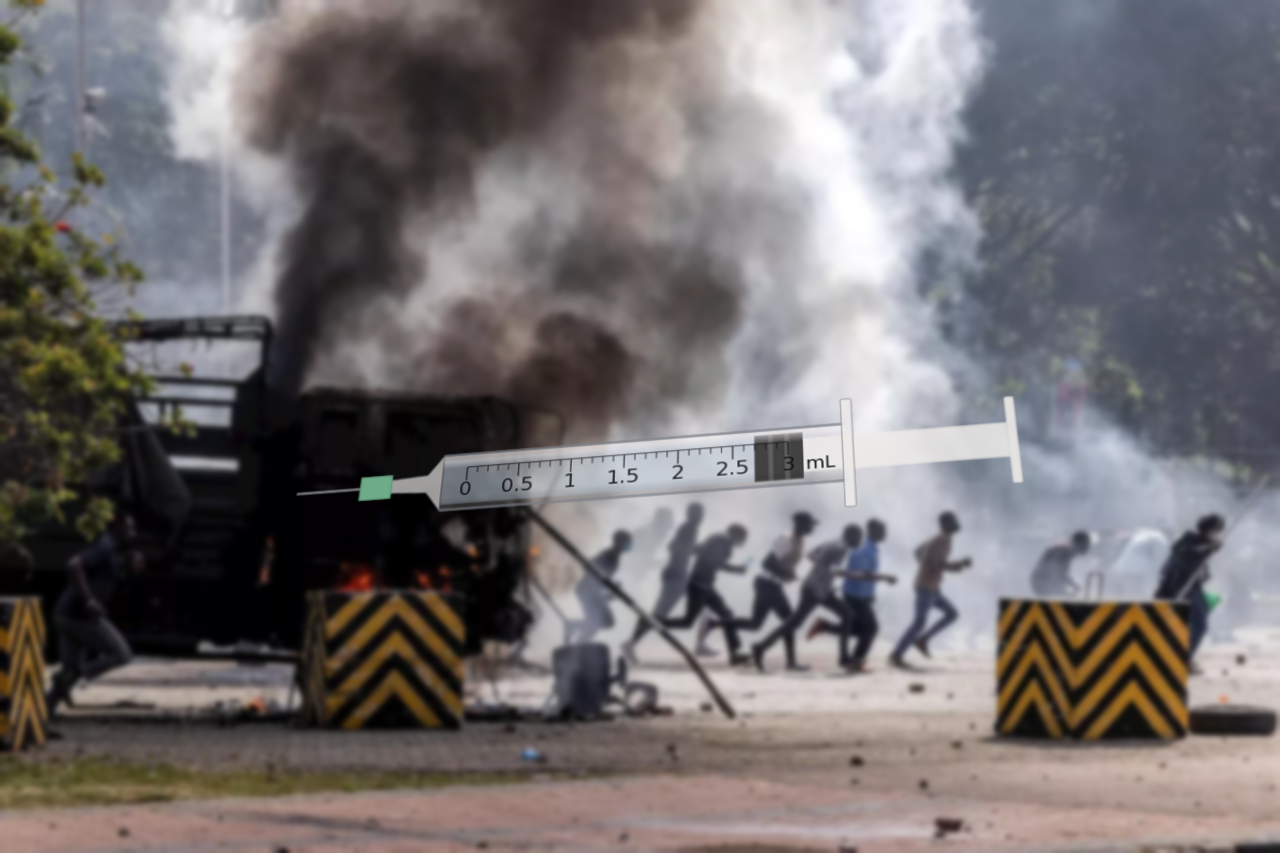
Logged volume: 2.7
